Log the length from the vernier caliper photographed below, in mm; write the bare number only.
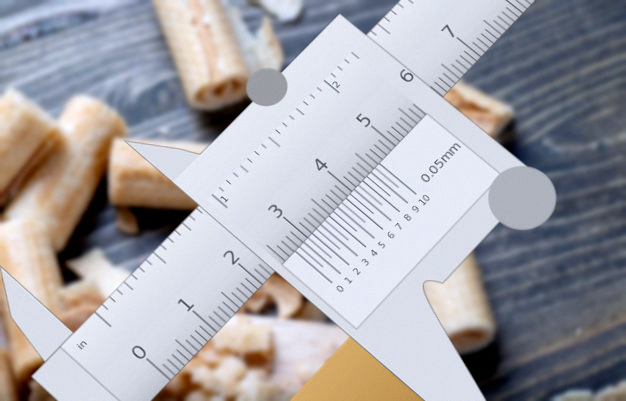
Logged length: 27.2
